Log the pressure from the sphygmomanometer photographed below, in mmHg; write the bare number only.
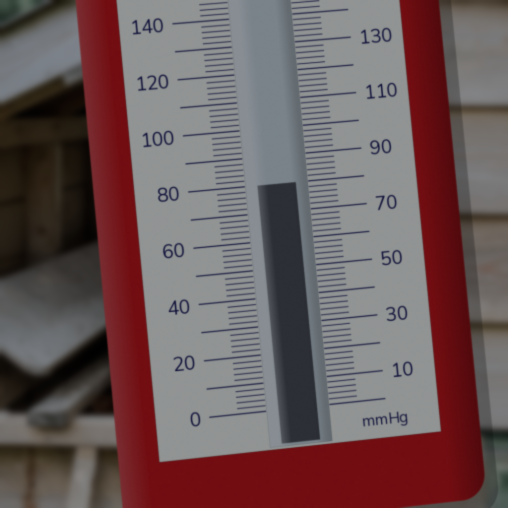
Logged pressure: 80
